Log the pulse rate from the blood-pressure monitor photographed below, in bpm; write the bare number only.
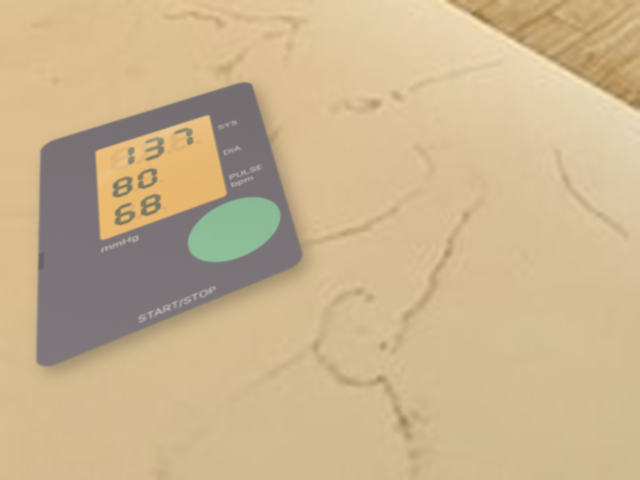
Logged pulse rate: 68
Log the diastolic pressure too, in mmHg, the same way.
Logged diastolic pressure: 80
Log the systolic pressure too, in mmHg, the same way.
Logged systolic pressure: 137
